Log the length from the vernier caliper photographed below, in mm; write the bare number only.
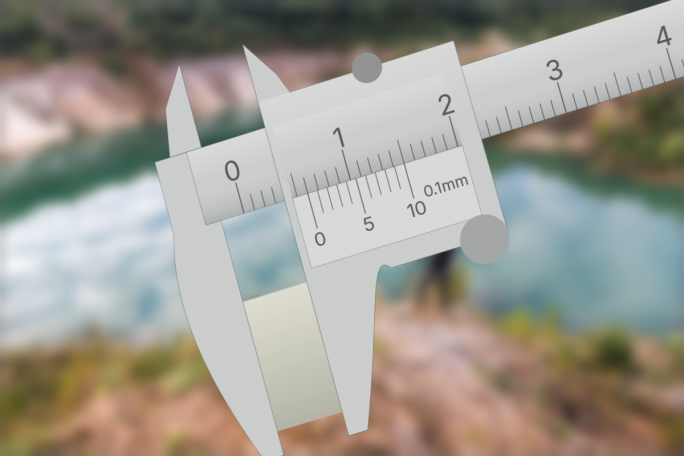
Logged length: 6.0
